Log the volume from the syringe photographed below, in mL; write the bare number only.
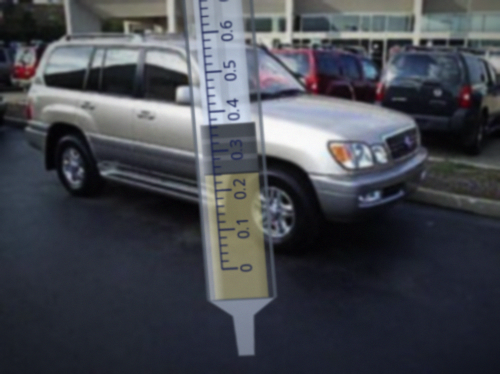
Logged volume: 0.24
